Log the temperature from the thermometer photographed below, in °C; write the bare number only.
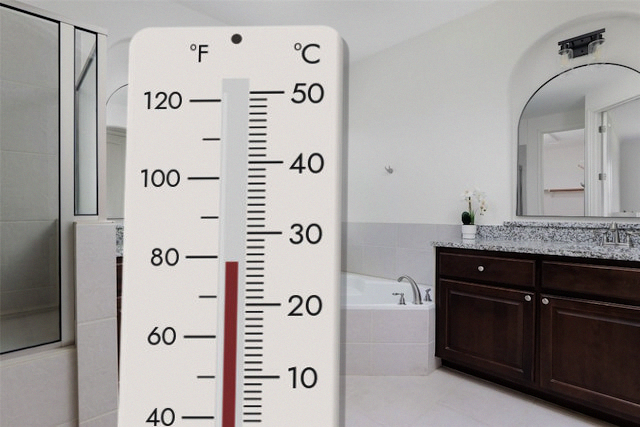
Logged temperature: 26
